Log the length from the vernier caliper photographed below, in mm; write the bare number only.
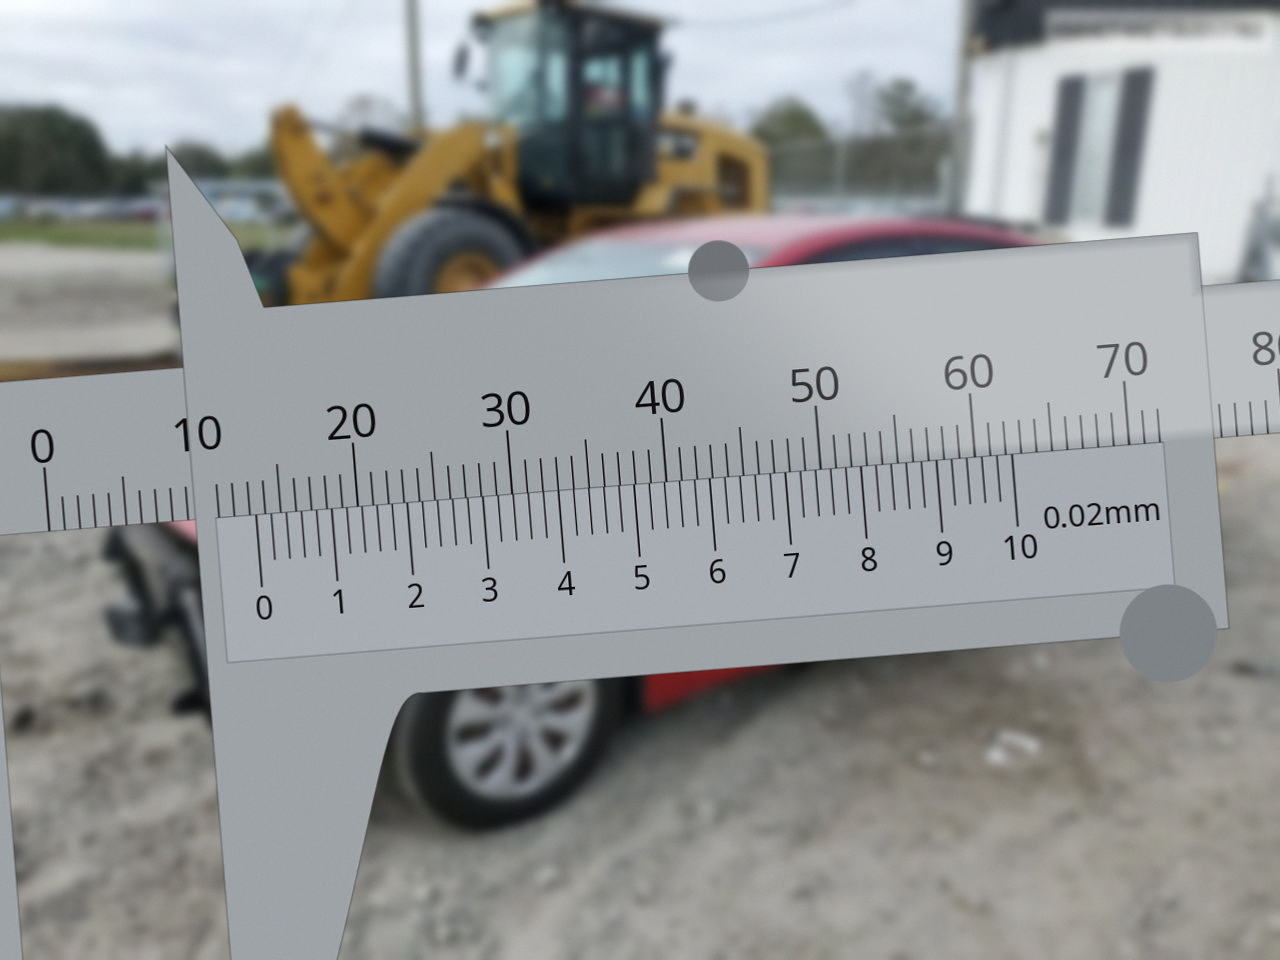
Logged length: 13.4
